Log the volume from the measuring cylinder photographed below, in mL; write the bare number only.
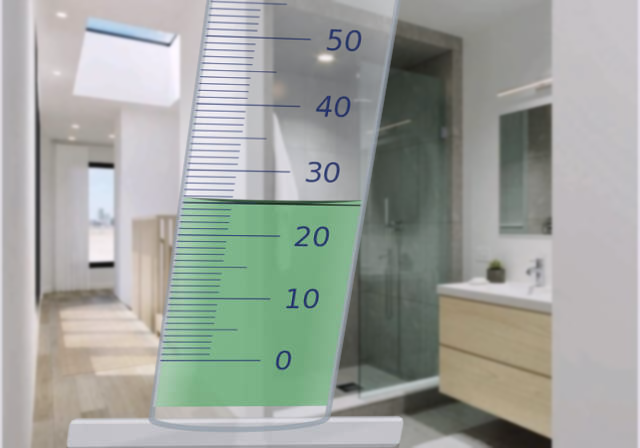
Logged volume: 25
